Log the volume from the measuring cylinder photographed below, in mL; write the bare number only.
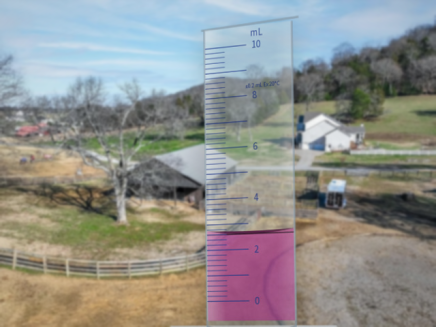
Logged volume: 2.6
